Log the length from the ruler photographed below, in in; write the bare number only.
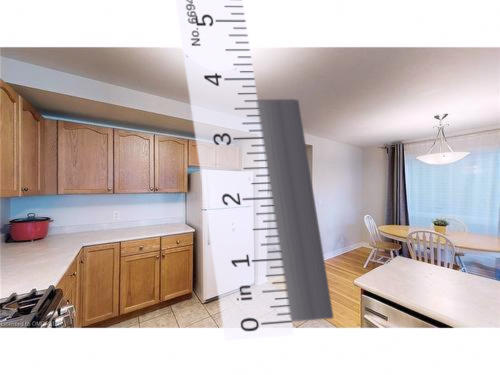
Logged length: 3.625
